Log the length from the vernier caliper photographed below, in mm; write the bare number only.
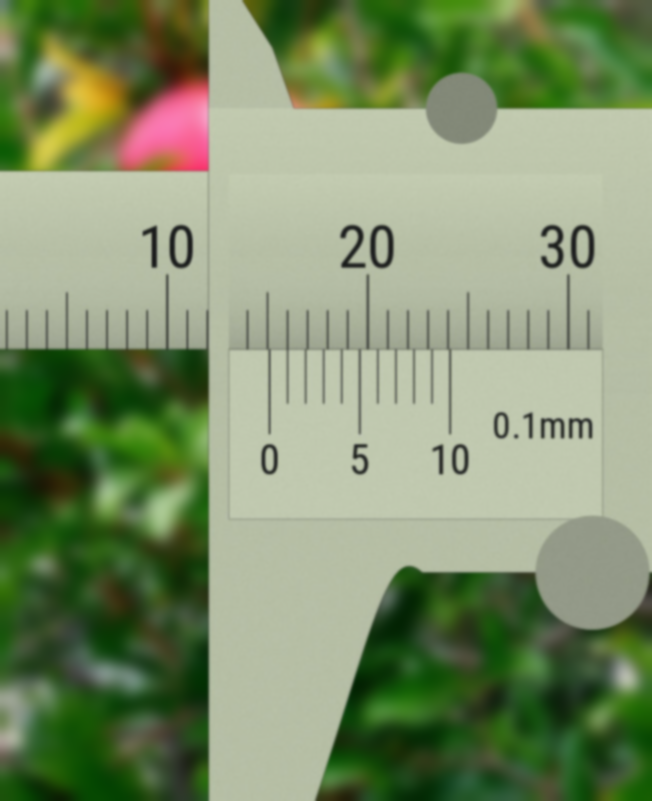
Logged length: 15.1
